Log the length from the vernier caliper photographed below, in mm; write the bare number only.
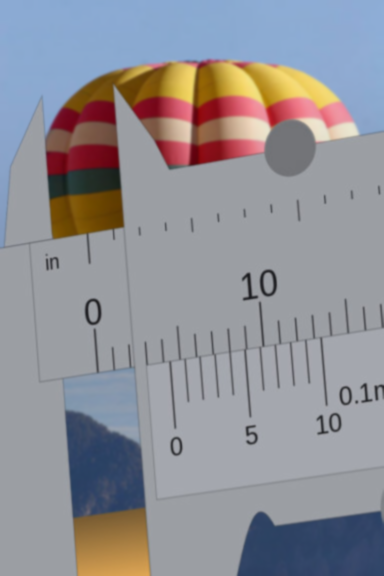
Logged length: 4.4
